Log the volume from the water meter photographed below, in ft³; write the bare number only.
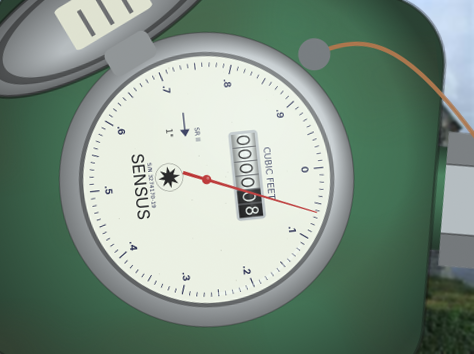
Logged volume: 8.06
